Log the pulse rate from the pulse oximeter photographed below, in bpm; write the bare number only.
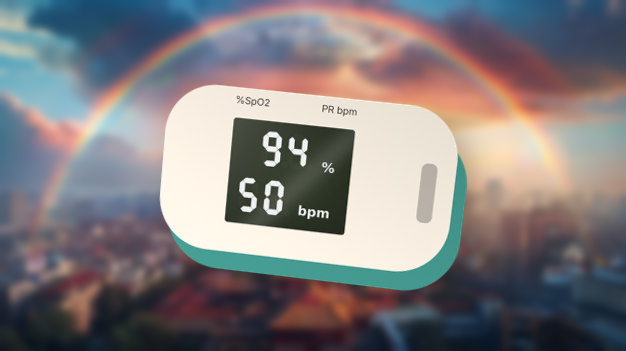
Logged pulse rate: 50
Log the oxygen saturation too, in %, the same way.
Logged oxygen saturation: 94
